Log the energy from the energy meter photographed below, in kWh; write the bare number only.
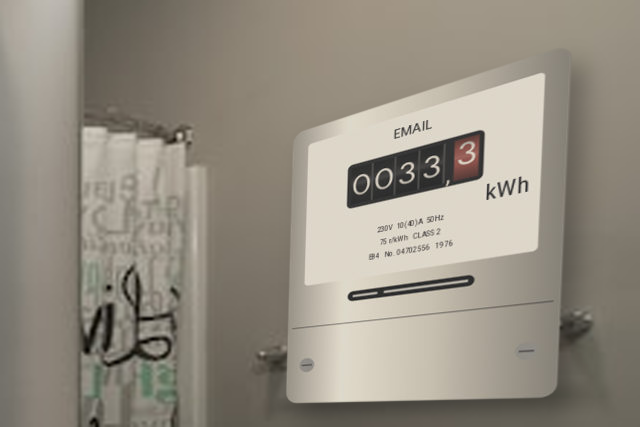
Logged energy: 33.3
